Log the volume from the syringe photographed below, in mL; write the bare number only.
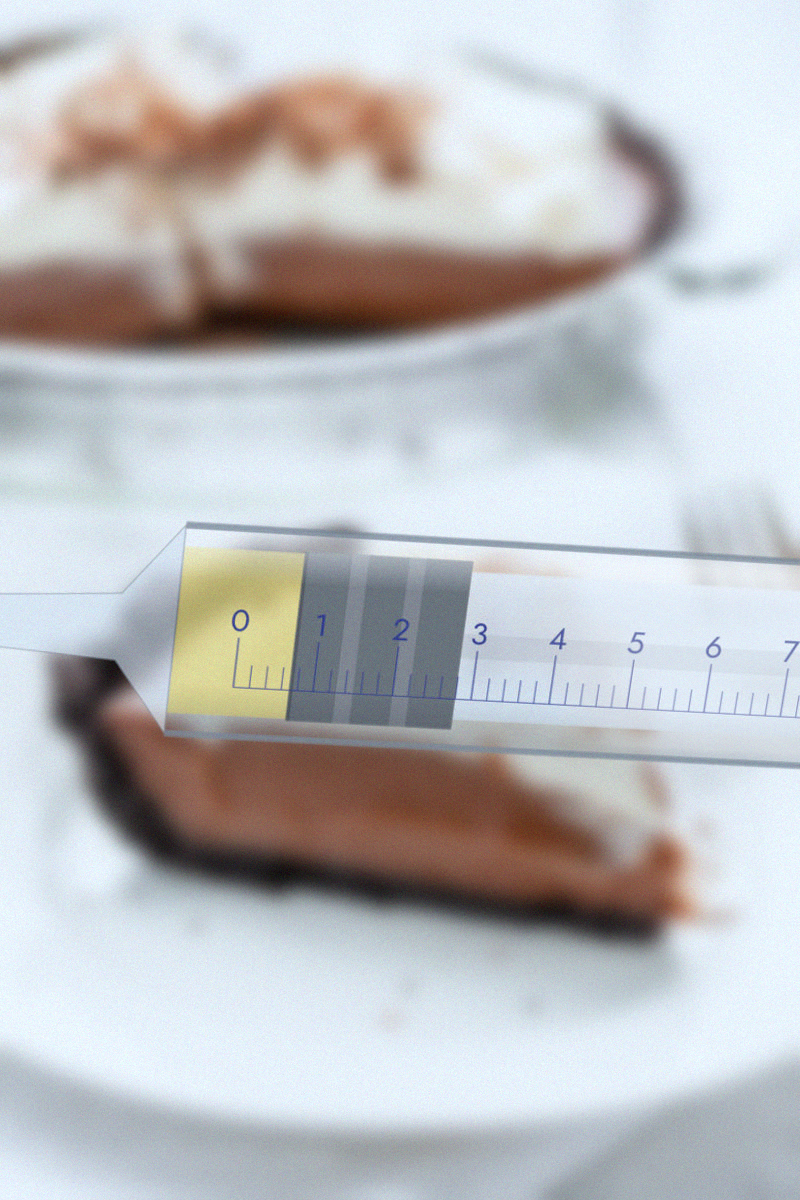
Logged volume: 0.7
